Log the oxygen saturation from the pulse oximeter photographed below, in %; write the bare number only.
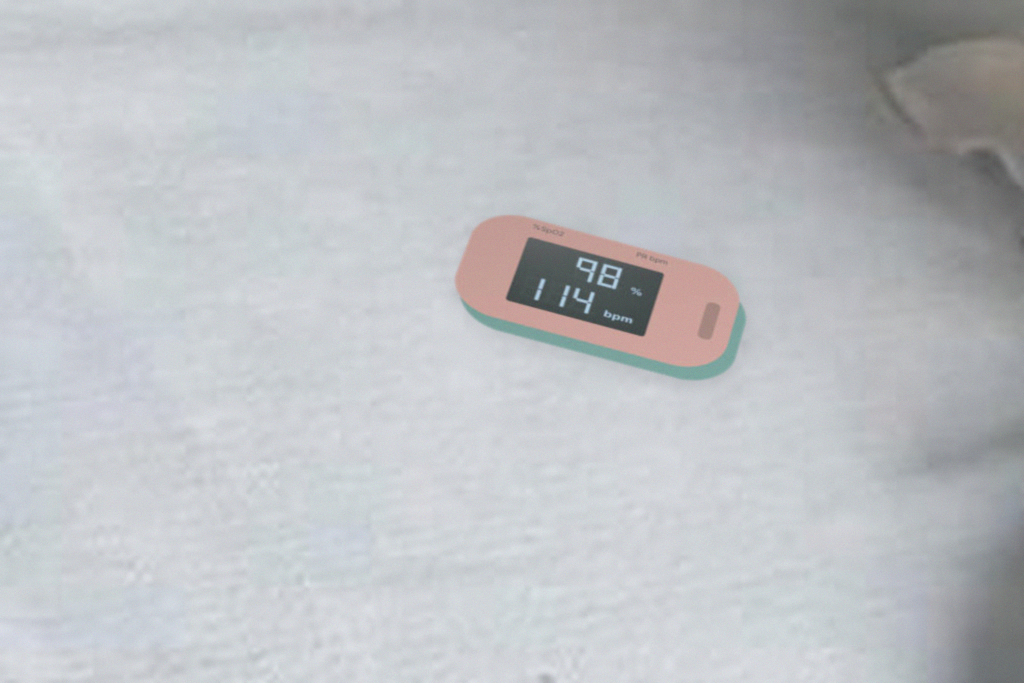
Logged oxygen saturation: 98
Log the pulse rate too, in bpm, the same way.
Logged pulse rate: 114
